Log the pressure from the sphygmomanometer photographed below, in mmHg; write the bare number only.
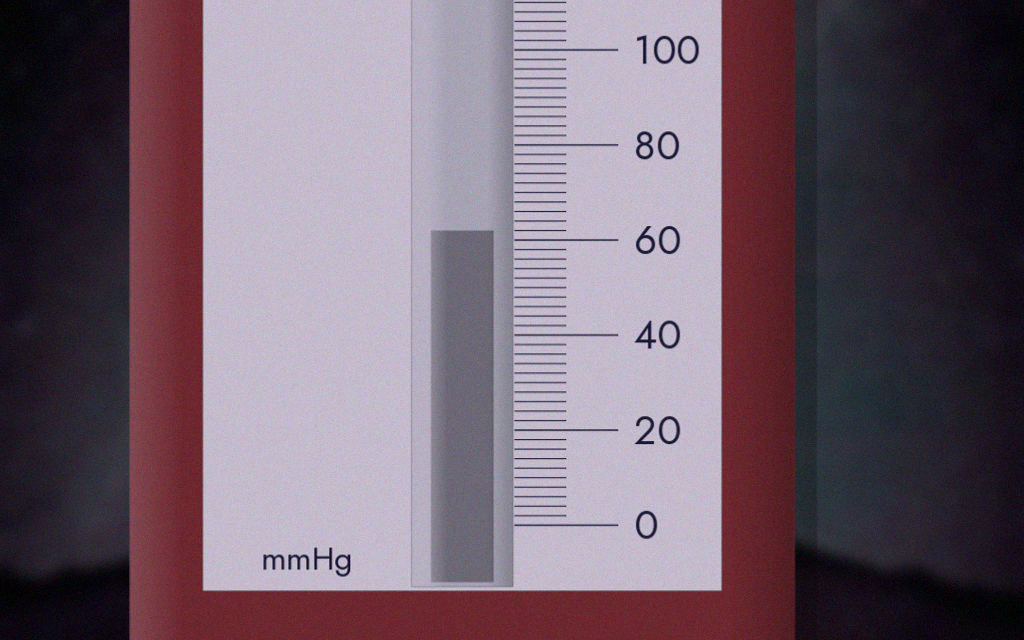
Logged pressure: 62
